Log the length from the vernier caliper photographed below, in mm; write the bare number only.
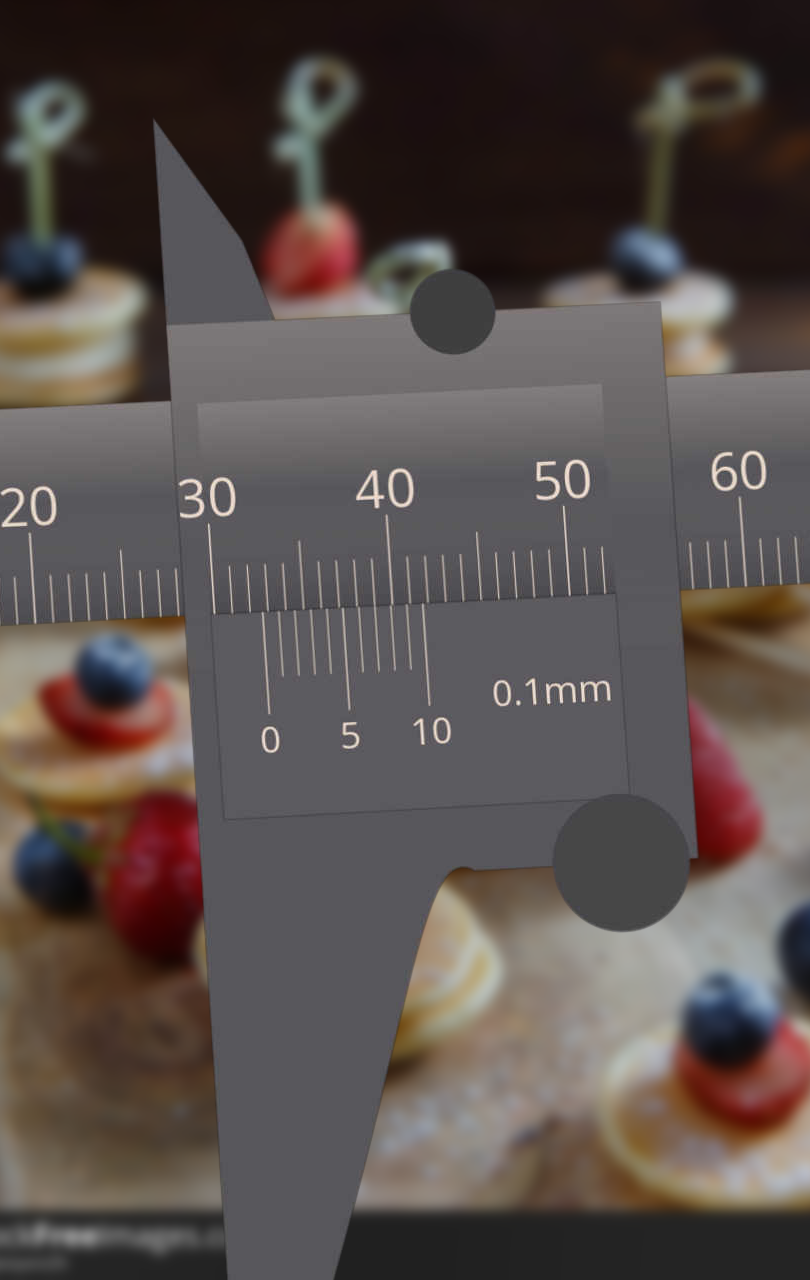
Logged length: 32.7
